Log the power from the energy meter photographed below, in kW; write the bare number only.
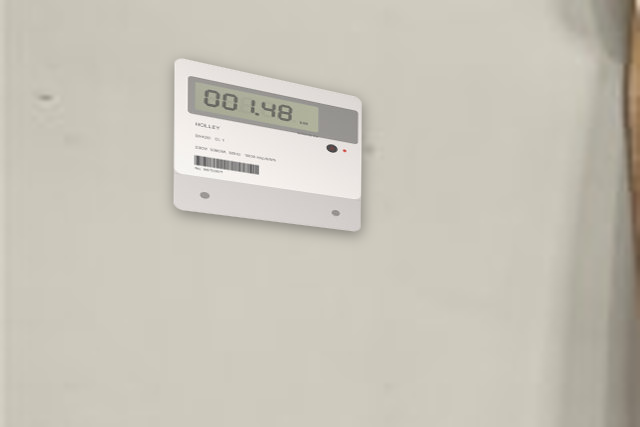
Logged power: 1.48
